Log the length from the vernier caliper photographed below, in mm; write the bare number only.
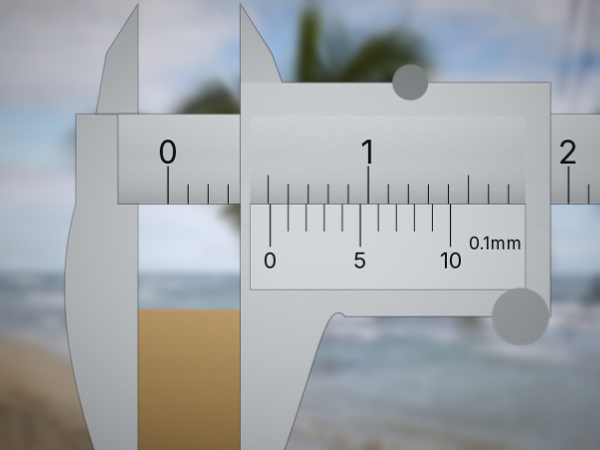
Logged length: 5.1
